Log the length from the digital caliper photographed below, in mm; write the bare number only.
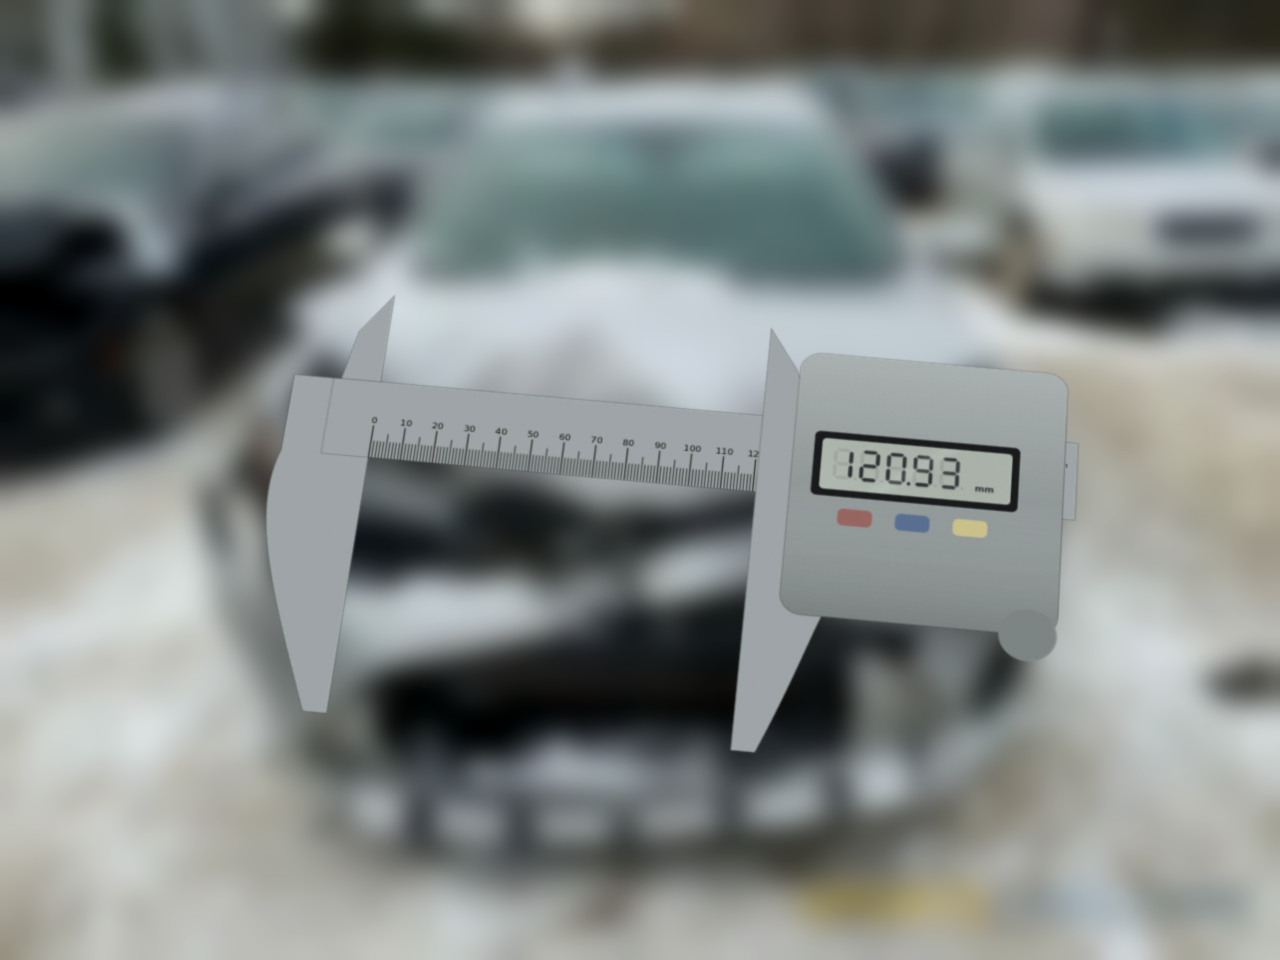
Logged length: 120.93
